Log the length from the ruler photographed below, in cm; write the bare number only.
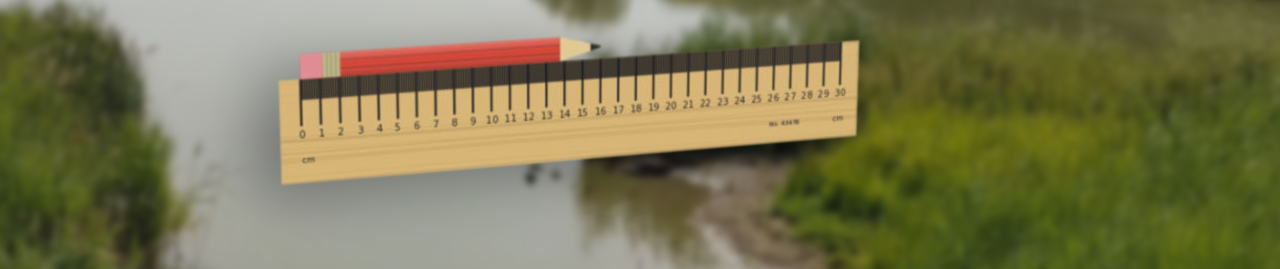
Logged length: 16
